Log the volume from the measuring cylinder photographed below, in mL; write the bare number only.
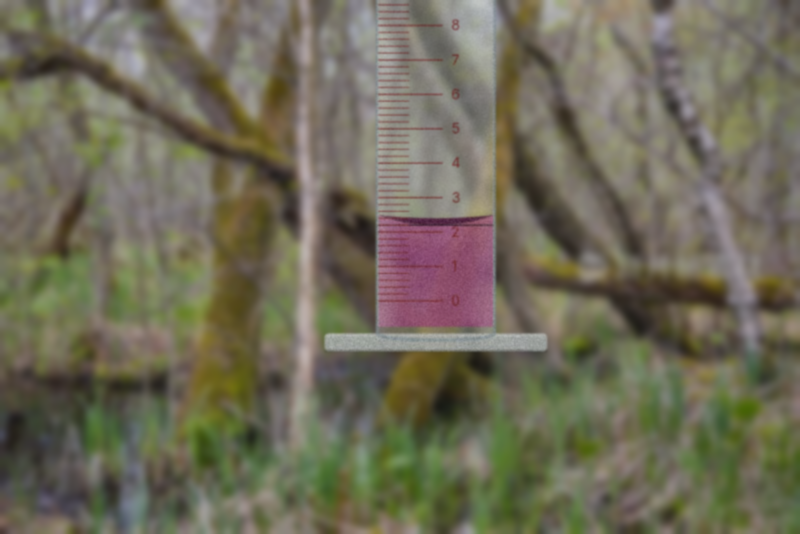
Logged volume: 2.2
